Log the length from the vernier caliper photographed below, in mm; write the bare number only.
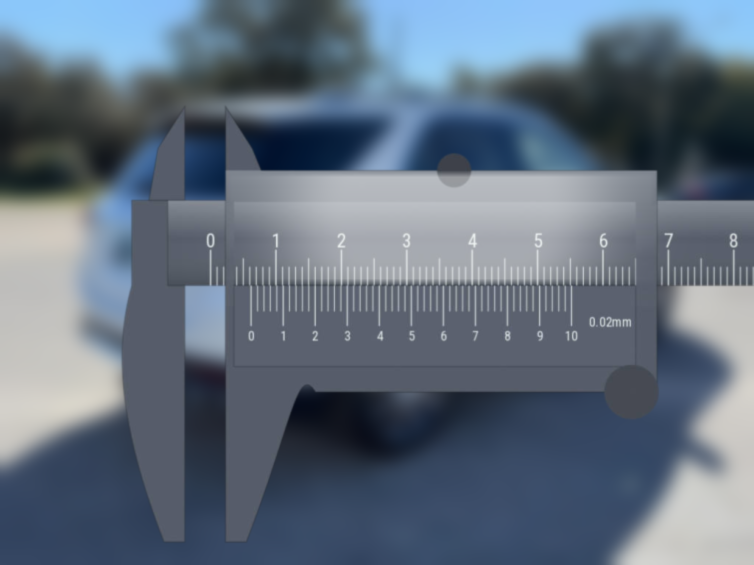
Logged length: 6.2
